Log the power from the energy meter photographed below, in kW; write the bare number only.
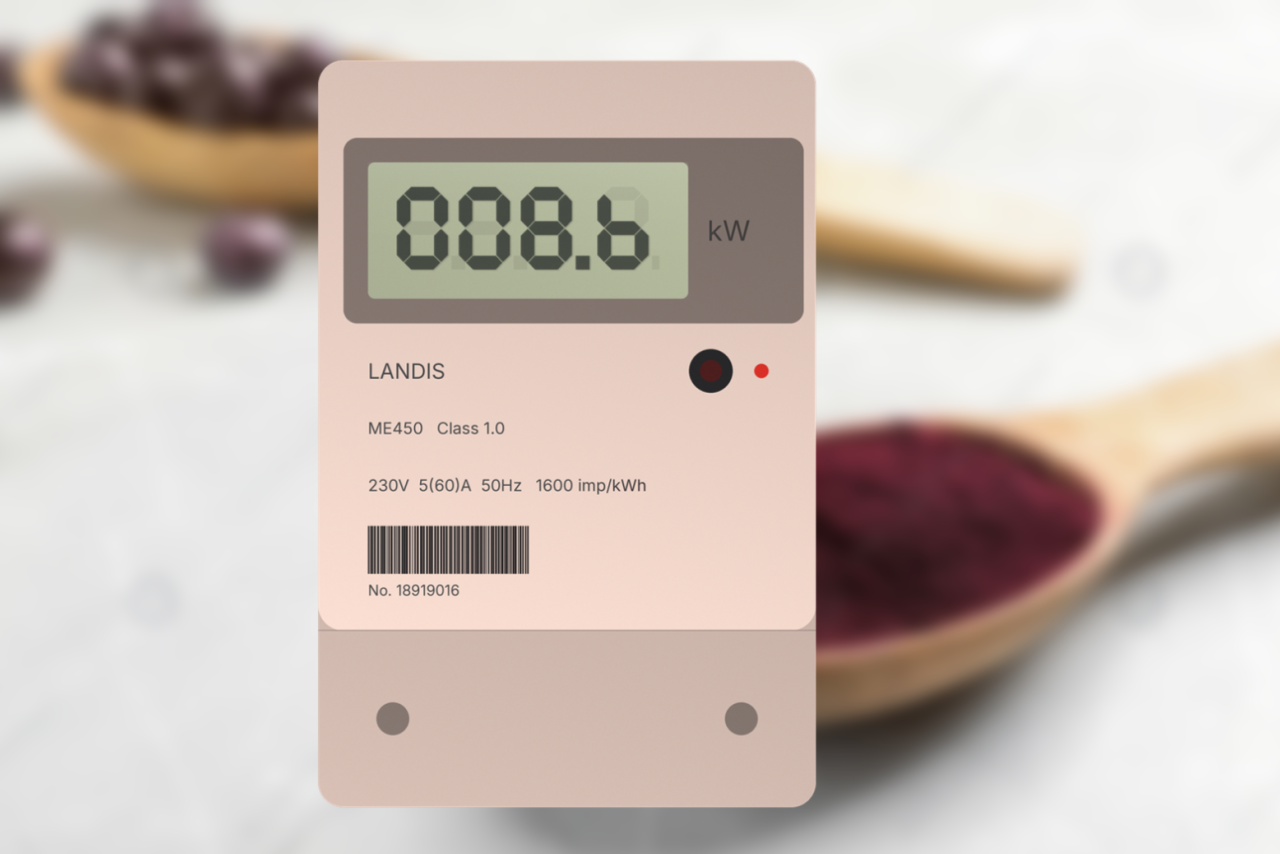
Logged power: 8.6
